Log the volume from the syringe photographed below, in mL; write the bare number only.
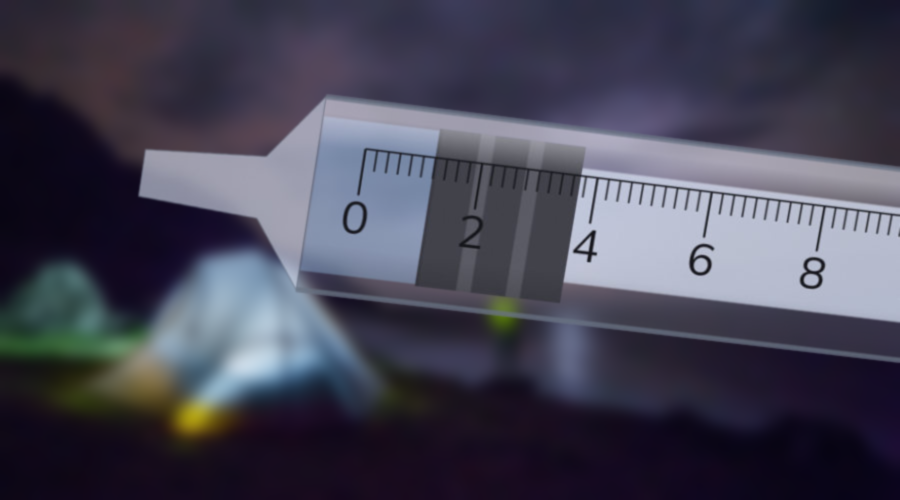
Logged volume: 1.2
